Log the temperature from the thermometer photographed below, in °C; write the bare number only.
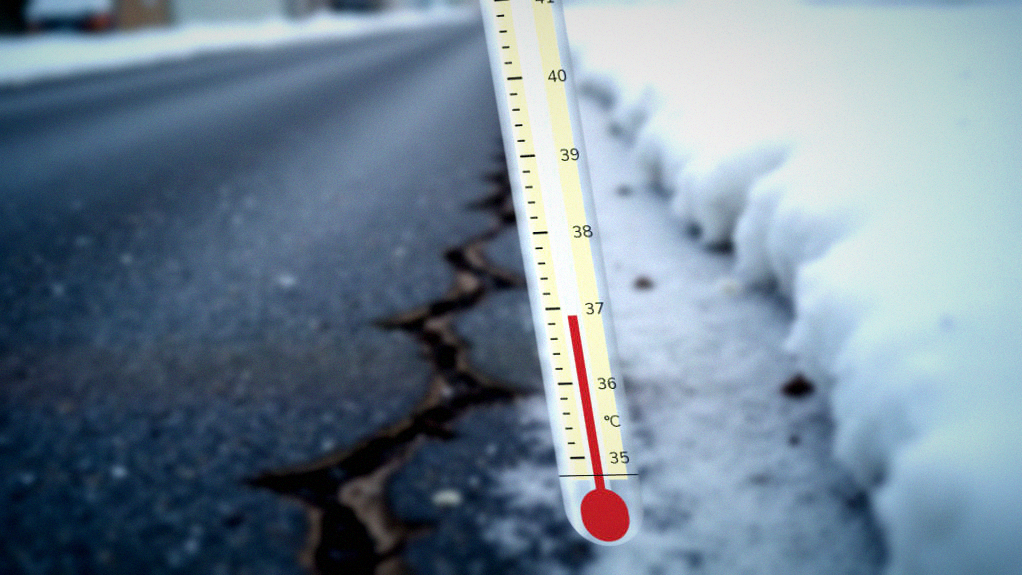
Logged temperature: 36.9
